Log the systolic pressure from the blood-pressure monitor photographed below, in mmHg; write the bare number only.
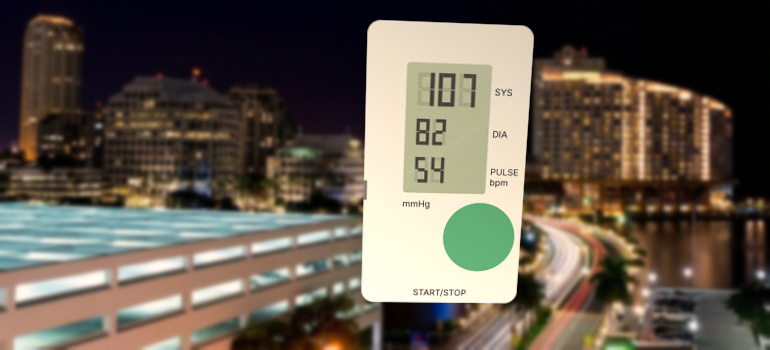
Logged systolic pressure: 107
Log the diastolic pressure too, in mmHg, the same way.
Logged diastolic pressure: 82
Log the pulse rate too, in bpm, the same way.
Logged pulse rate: 54
